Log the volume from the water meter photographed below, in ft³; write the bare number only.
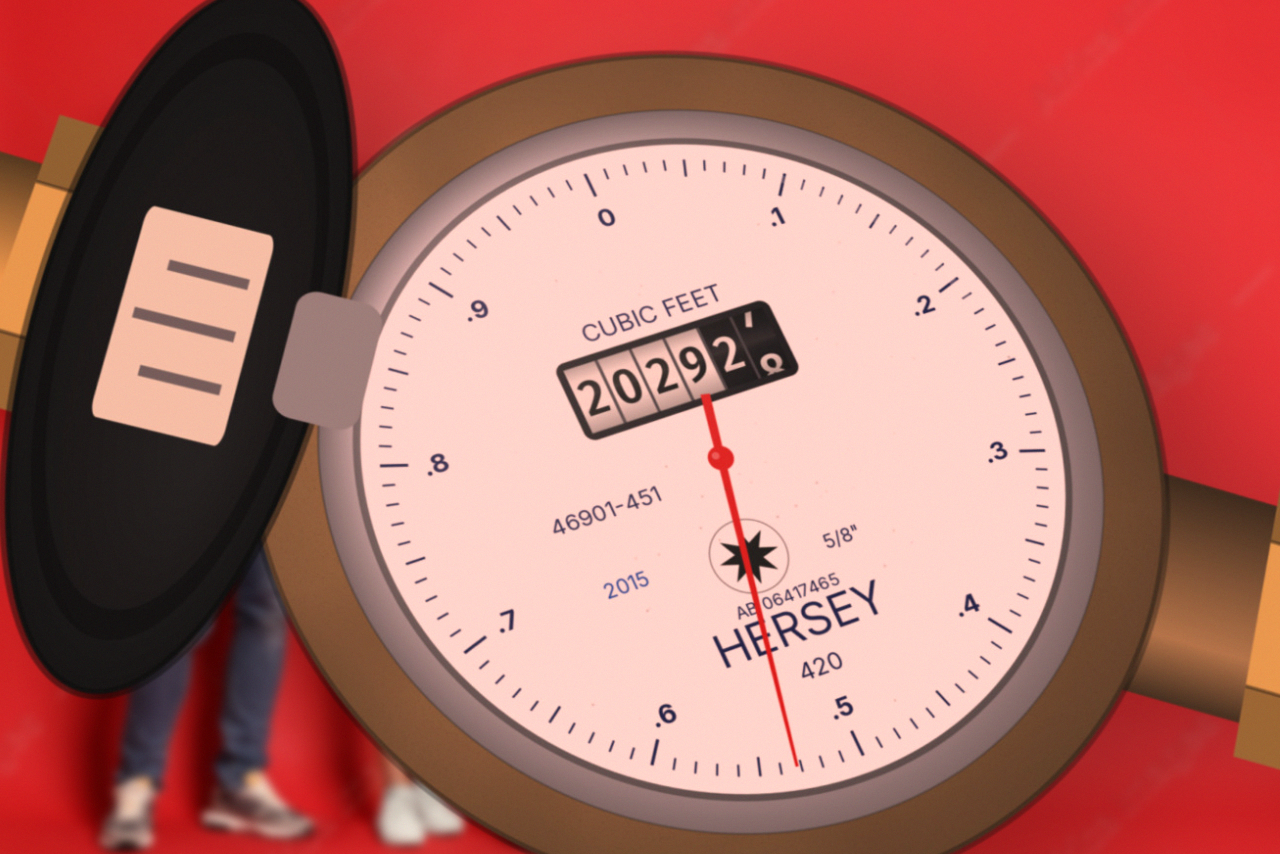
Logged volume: 202927.53
